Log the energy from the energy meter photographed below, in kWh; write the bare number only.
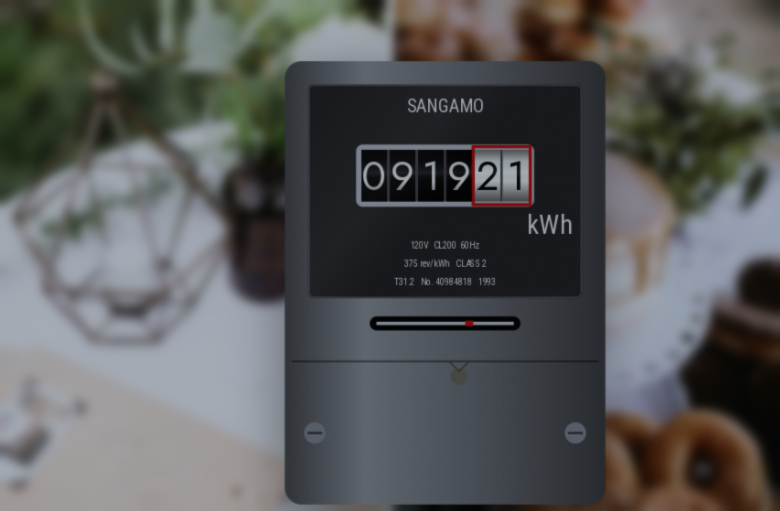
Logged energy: 919.21
